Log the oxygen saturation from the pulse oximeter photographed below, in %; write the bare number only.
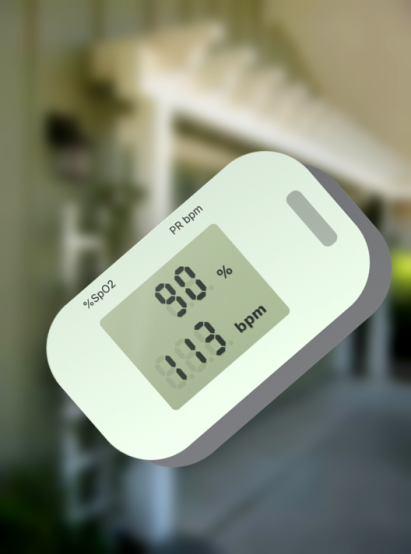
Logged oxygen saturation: 90
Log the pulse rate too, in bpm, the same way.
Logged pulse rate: 113
